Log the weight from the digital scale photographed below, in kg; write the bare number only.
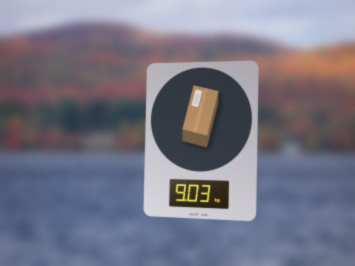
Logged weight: 9.03
